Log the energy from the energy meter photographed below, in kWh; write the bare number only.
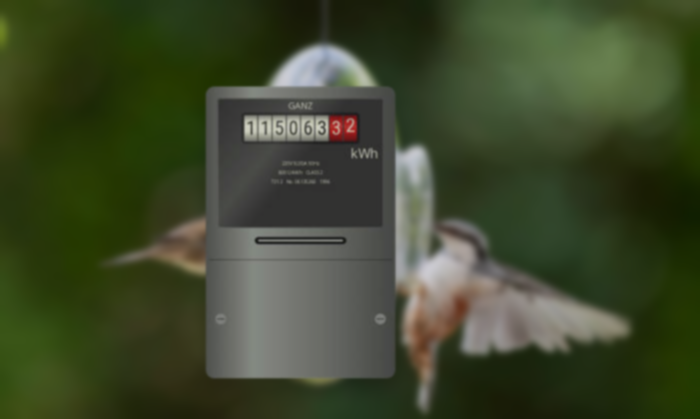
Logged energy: 115063.32
